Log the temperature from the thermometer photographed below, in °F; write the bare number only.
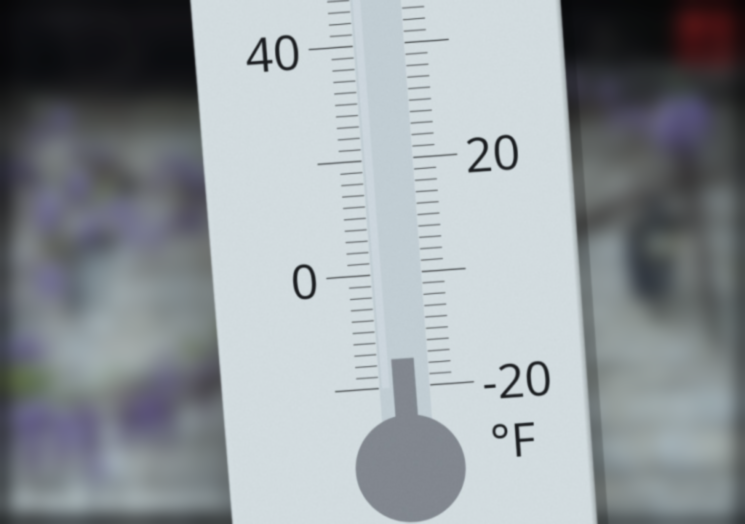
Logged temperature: -15
